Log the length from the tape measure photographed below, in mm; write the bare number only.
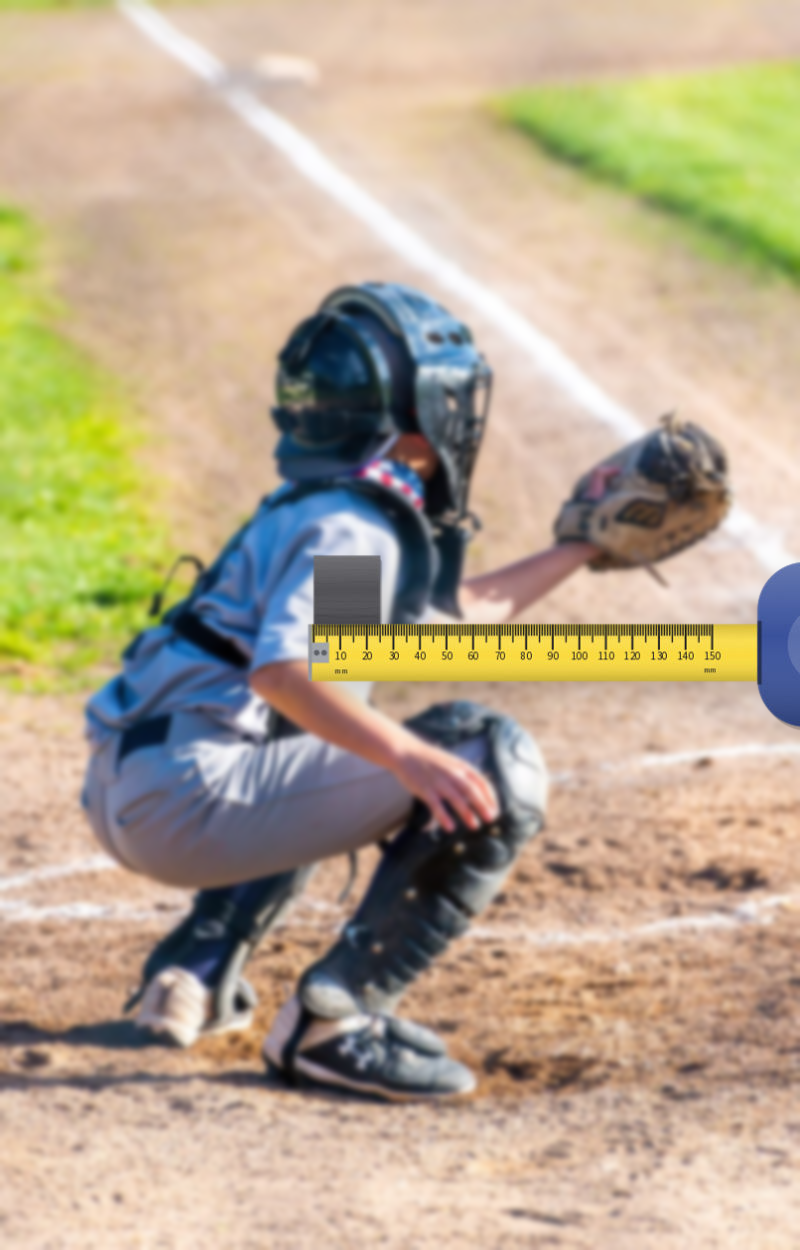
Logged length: 25
